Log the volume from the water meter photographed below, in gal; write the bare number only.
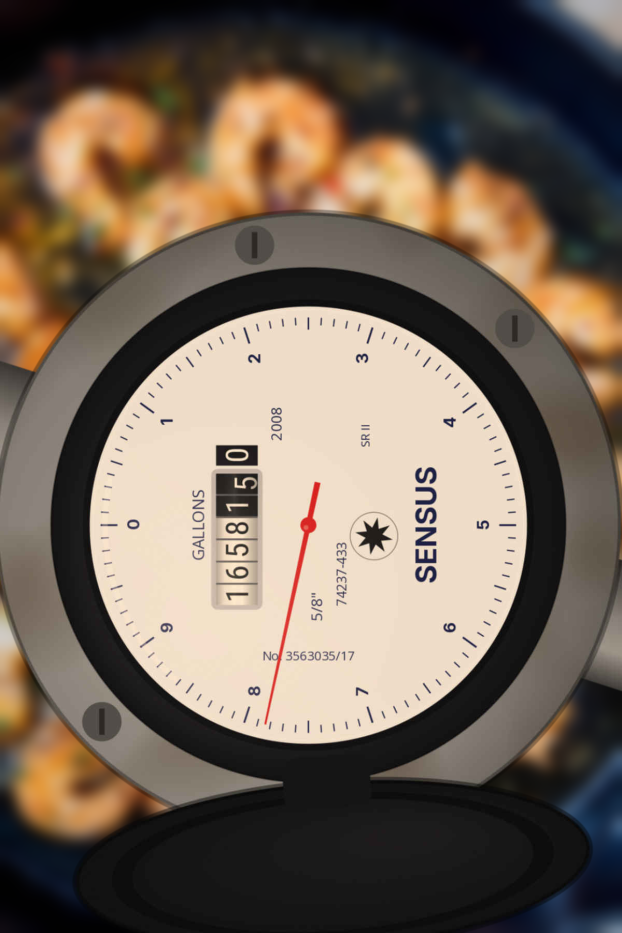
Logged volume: 1658147.8
